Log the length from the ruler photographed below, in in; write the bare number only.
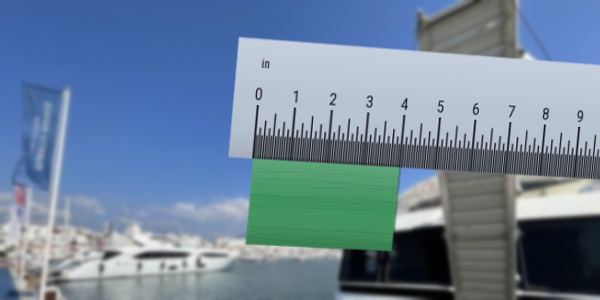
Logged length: 4
